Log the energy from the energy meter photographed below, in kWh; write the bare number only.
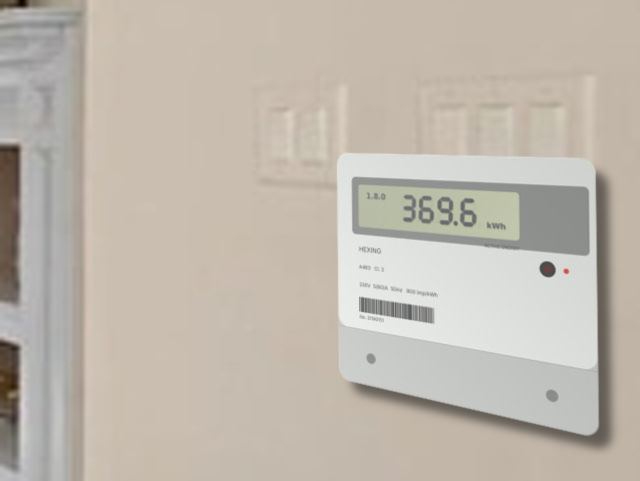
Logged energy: 369.6
